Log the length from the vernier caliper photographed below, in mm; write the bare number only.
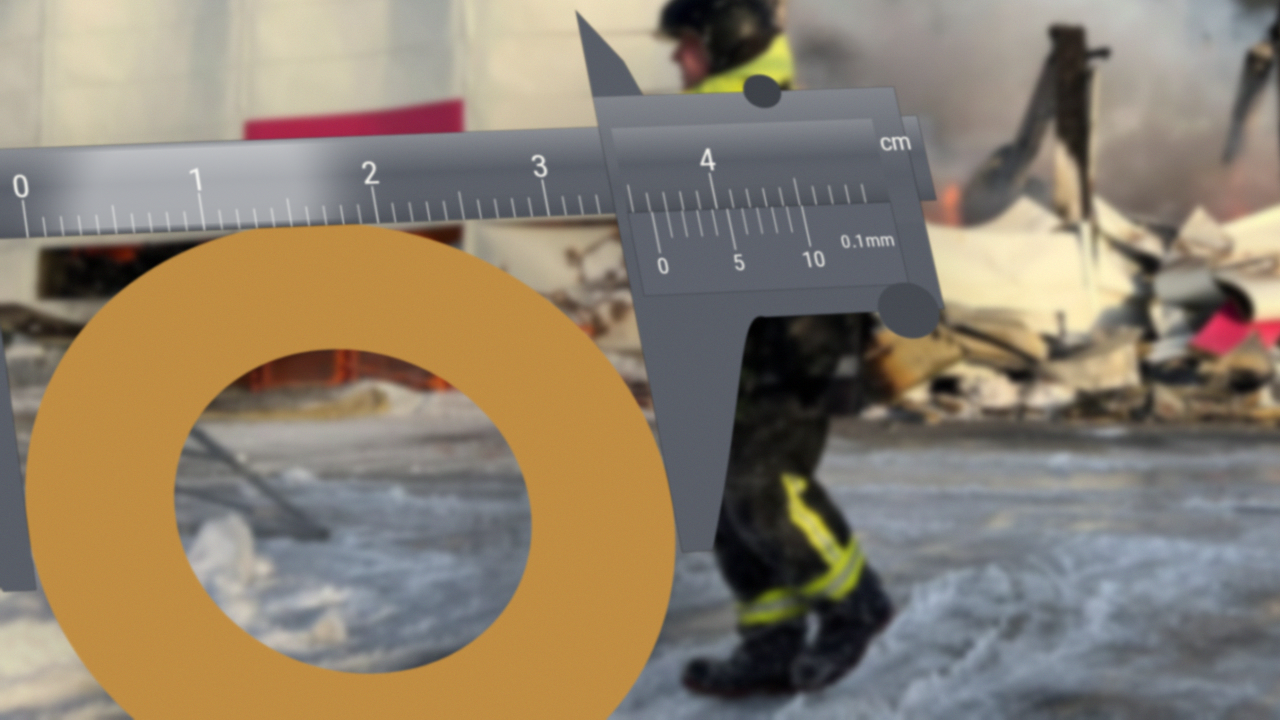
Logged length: 36.1
